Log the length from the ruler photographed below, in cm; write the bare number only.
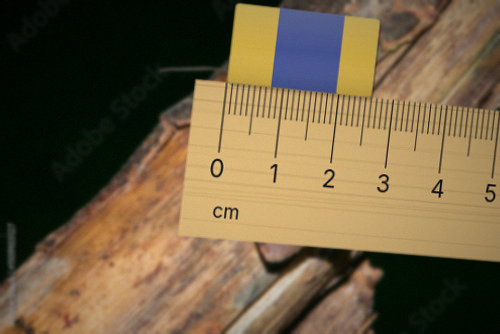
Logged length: 2.6
